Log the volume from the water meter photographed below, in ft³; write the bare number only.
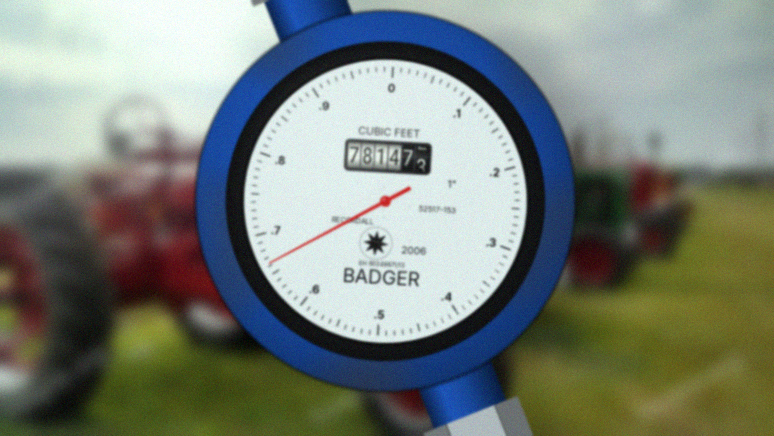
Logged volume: 781472.66
